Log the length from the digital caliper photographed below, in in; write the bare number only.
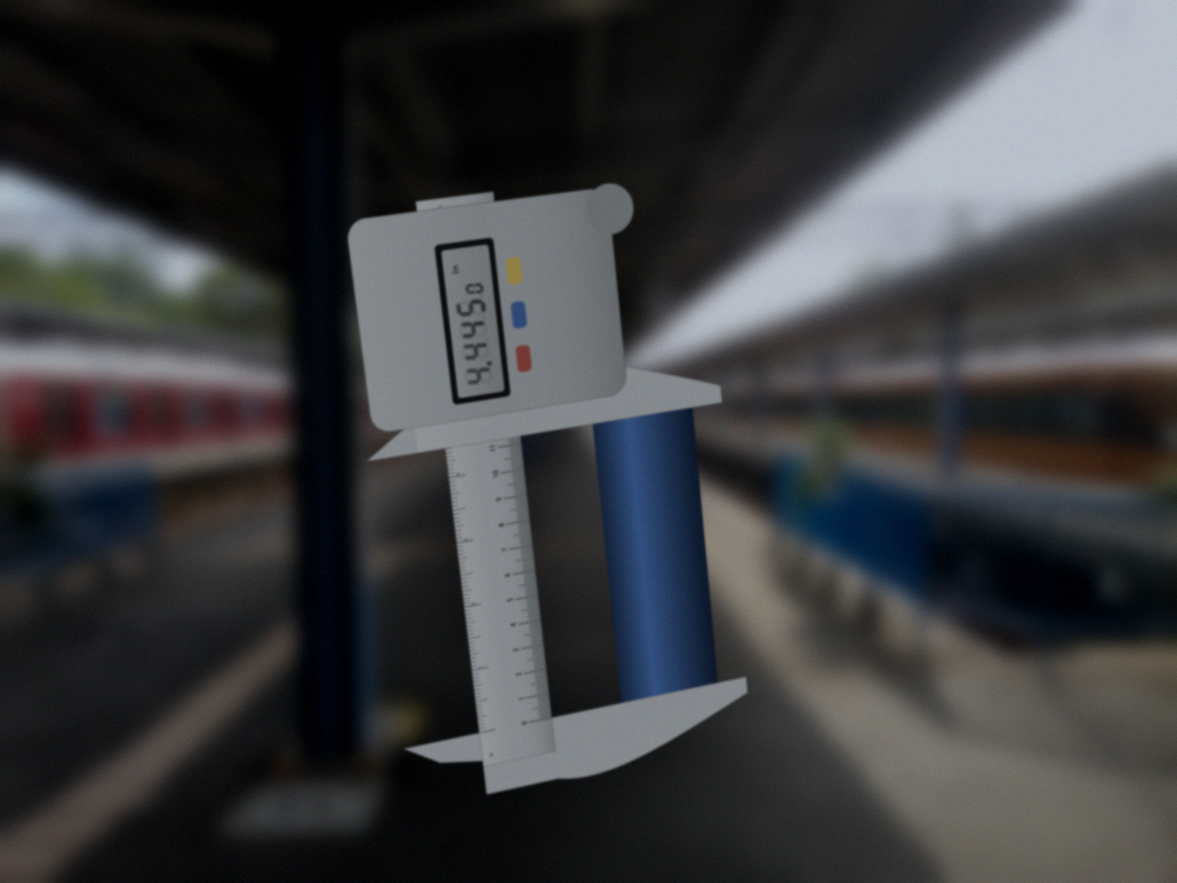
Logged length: 4.4450
